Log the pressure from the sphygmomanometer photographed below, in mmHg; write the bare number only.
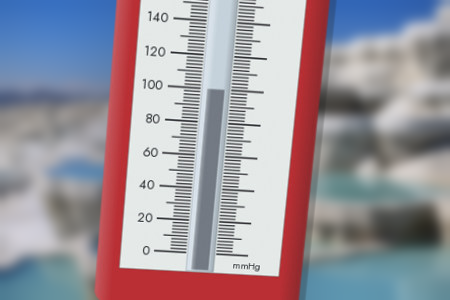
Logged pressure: 100
